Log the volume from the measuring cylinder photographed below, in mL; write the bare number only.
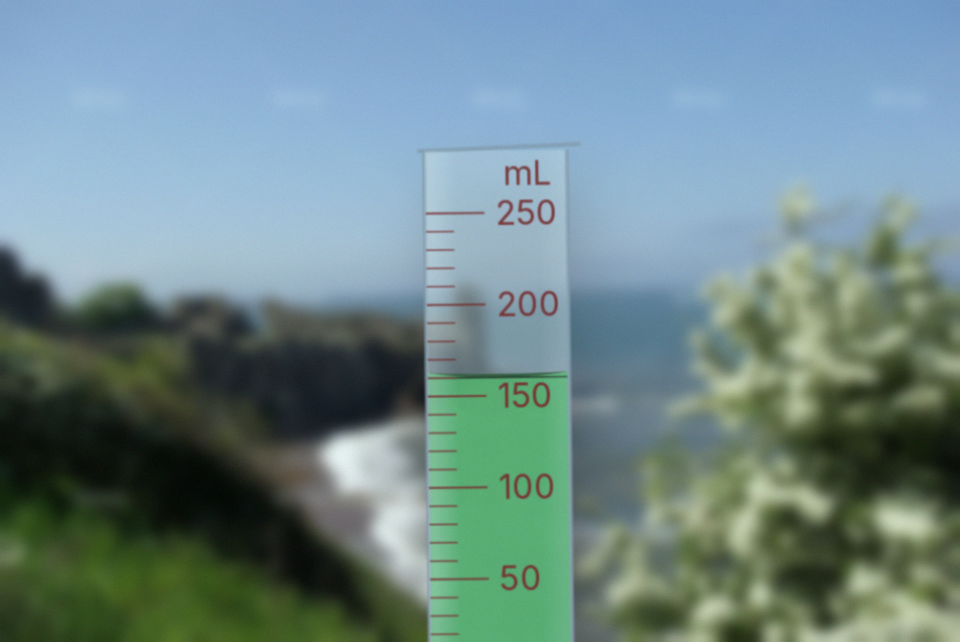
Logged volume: 160
